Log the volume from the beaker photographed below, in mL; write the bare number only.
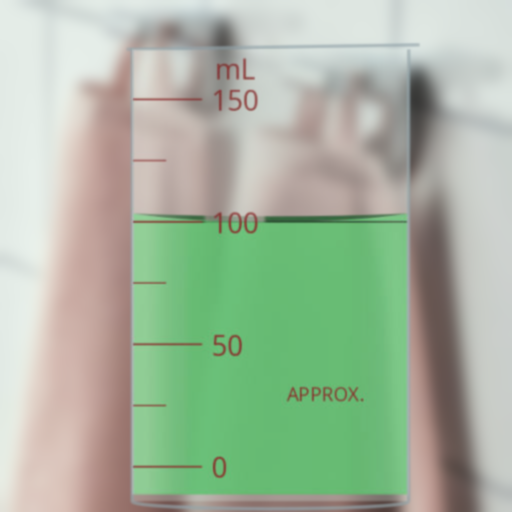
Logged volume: 100
